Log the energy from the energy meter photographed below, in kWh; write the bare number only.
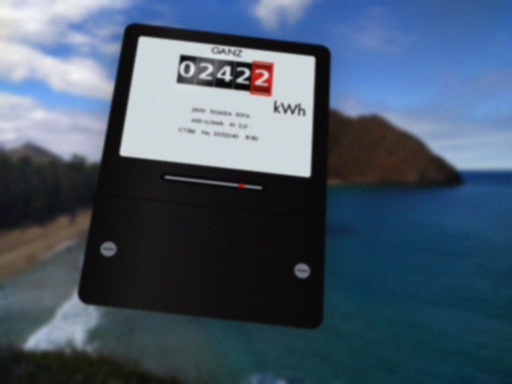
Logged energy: 242.2
